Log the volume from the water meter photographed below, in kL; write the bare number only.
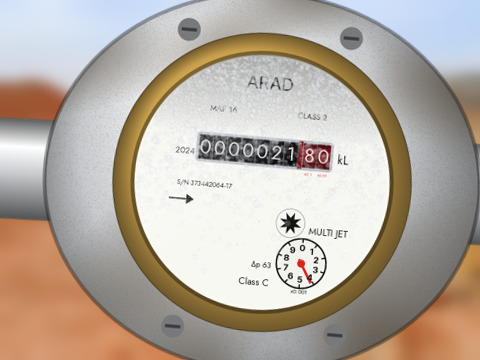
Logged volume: 21.804
